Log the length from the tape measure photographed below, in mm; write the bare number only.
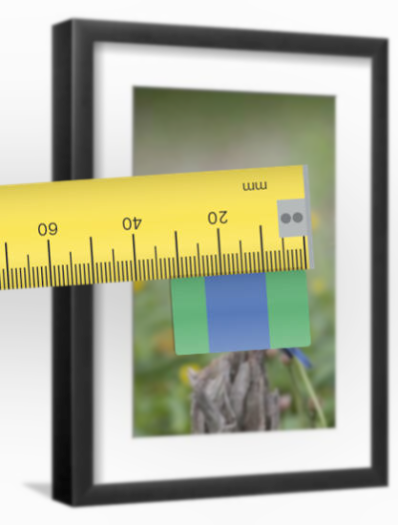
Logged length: 32
